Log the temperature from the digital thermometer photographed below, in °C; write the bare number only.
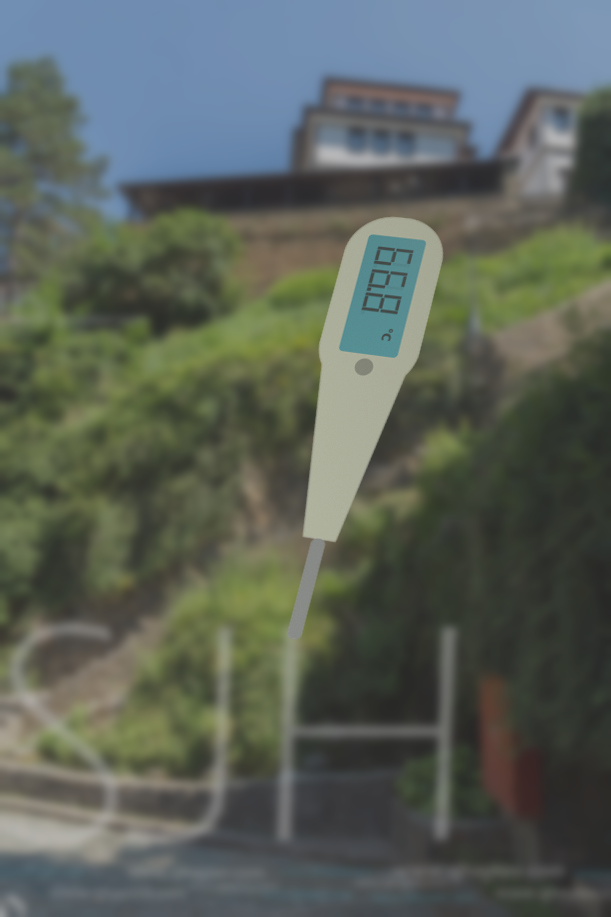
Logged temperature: 66.8
